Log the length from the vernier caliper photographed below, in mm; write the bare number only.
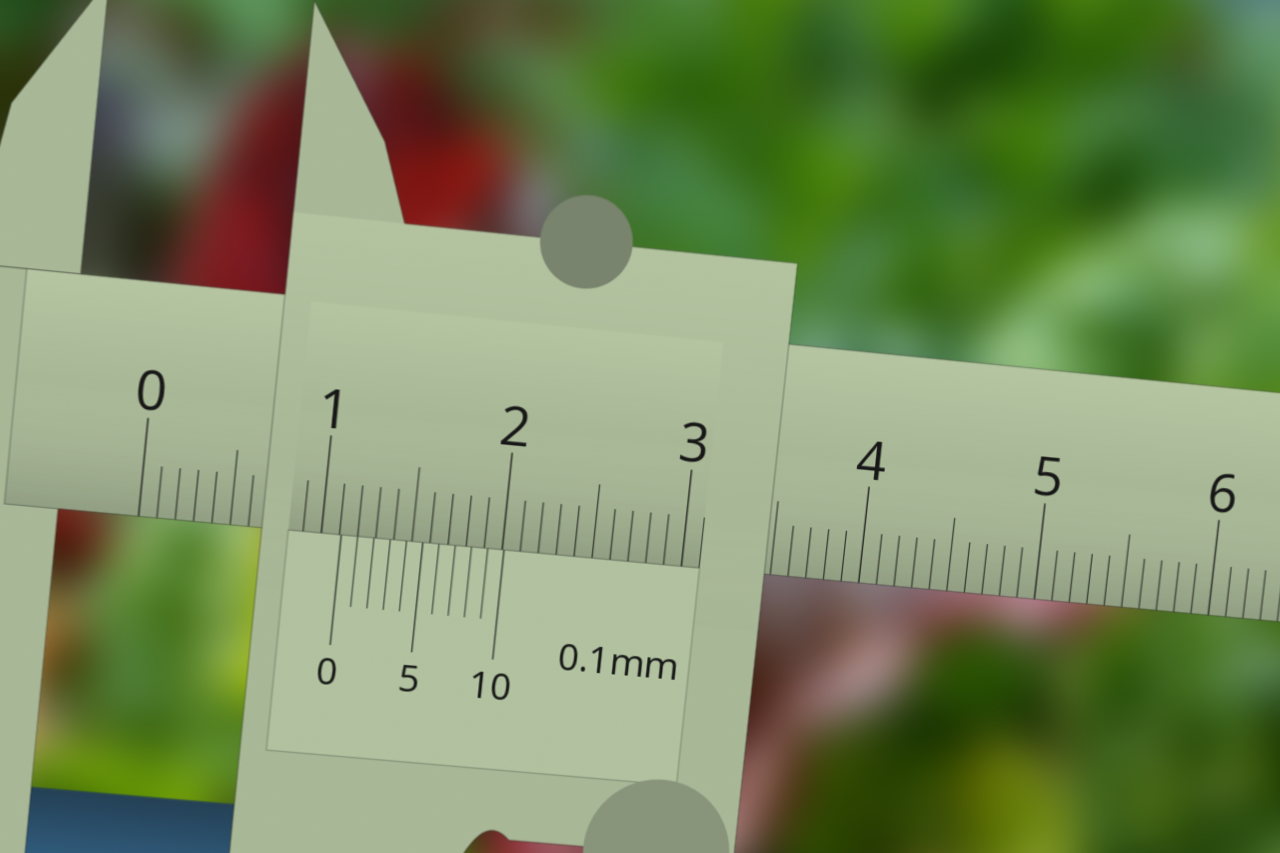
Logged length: 11.1
